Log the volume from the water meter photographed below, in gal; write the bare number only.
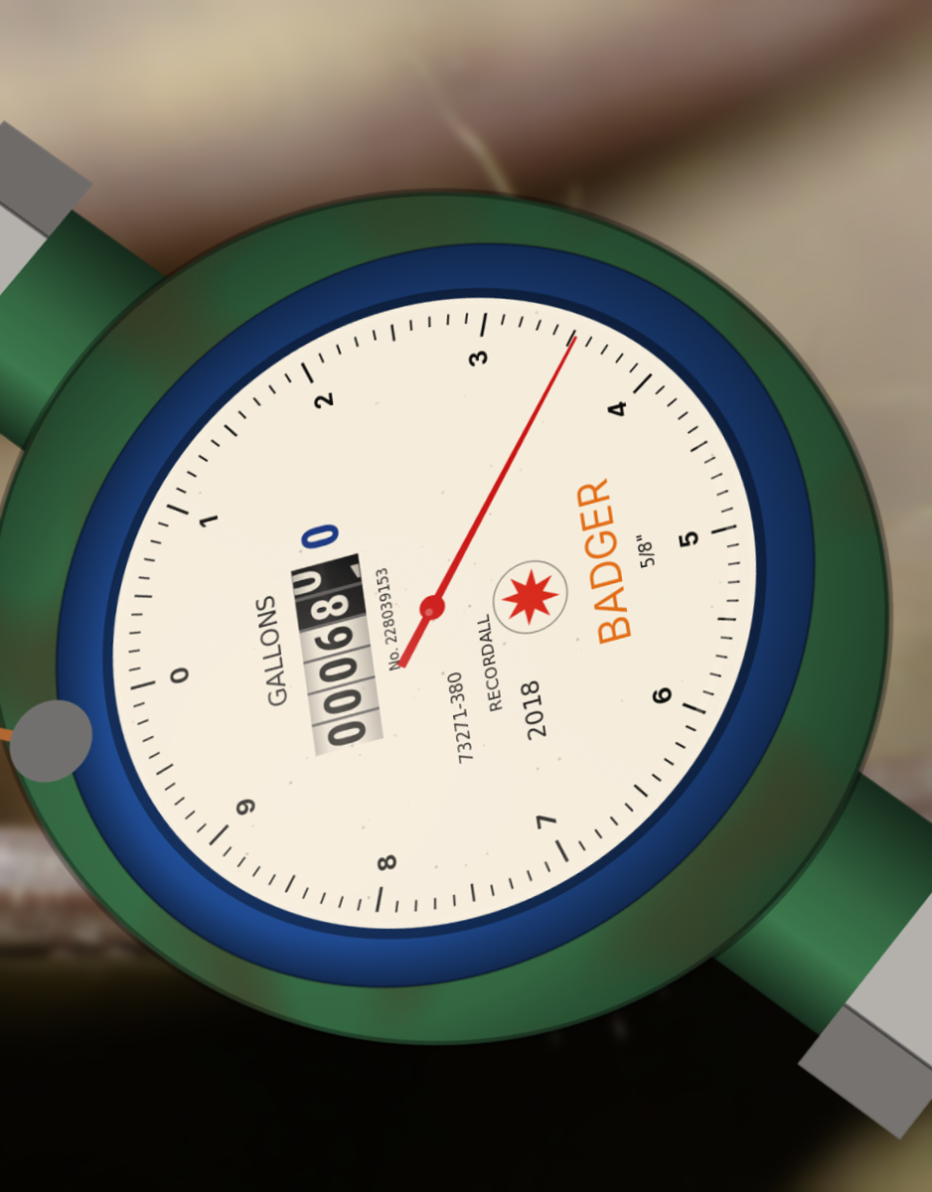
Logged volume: 6803.5
